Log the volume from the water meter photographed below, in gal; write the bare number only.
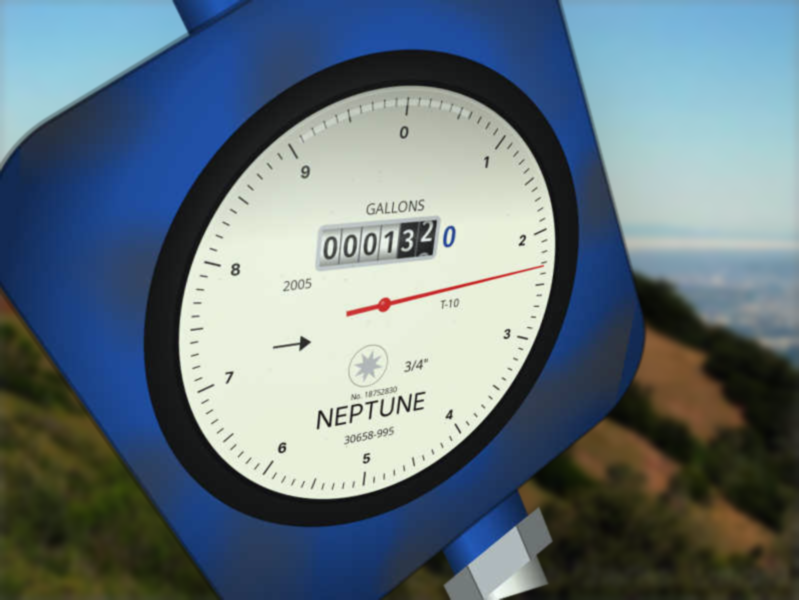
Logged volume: 1322.3
